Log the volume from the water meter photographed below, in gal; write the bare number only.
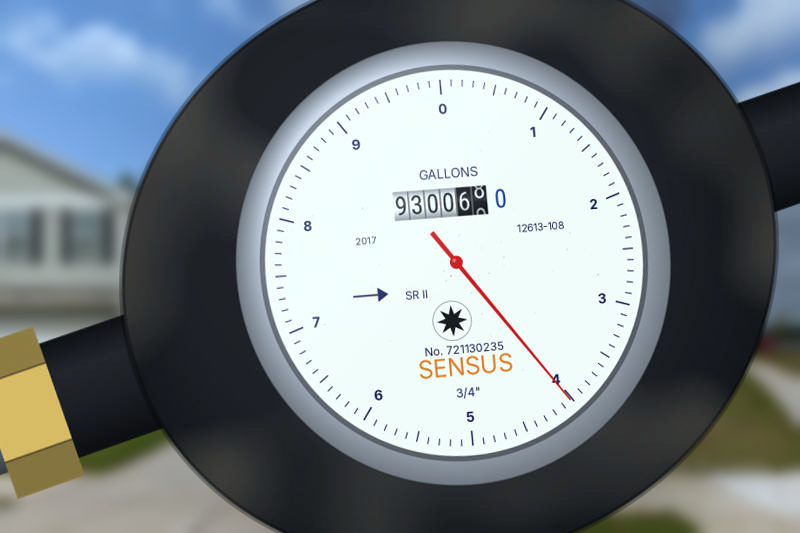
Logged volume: 9300684.0
